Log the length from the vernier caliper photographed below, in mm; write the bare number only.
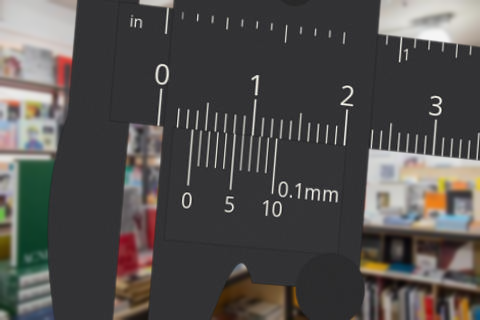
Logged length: 3.6
